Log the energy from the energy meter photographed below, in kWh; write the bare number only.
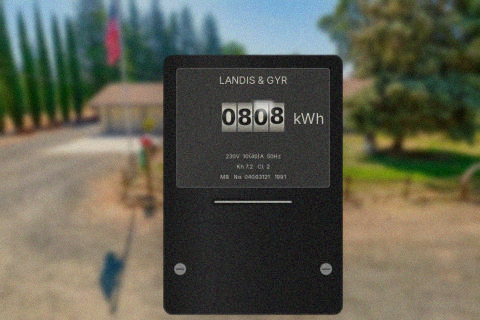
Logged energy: 808
